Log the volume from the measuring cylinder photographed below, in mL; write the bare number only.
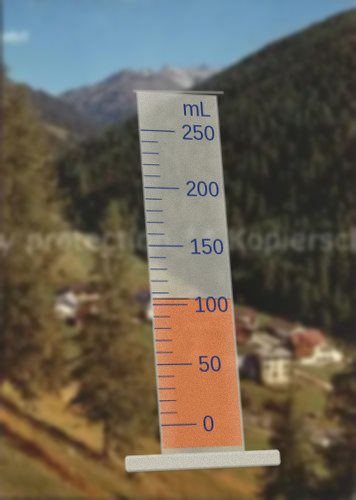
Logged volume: 105
